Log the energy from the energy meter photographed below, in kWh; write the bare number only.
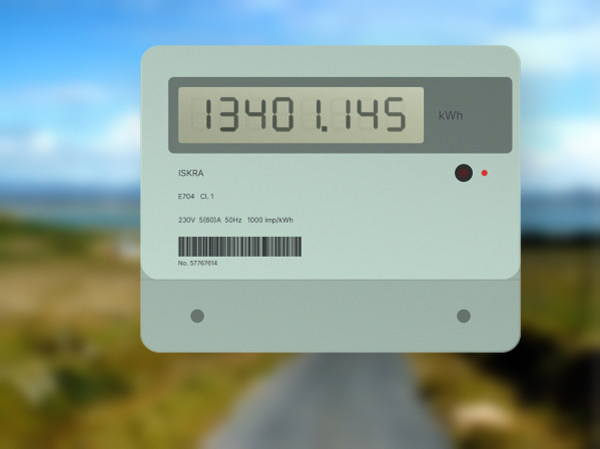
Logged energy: 13401.145
